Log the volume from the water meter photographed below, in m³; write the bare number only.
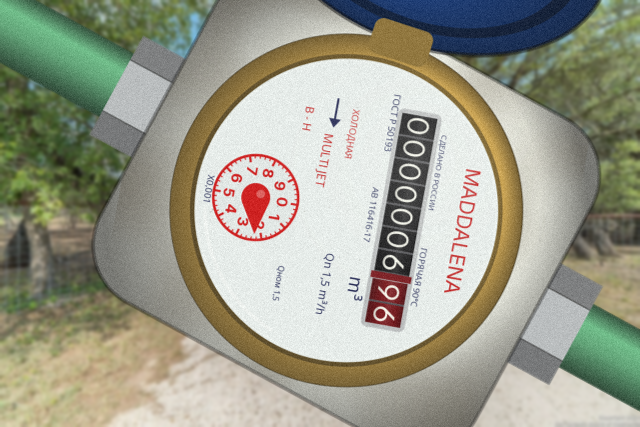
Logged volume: 6.962
